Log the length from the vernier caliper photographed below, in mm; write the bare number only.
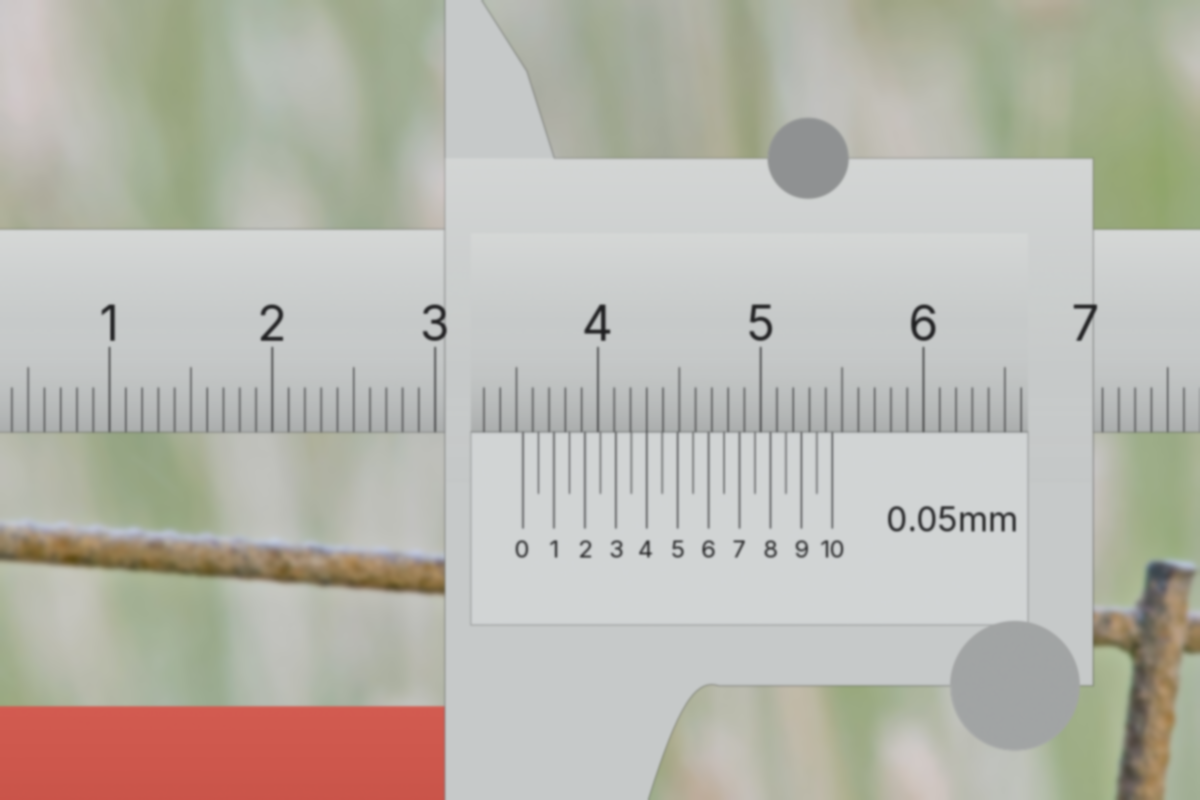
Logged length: 35.4
